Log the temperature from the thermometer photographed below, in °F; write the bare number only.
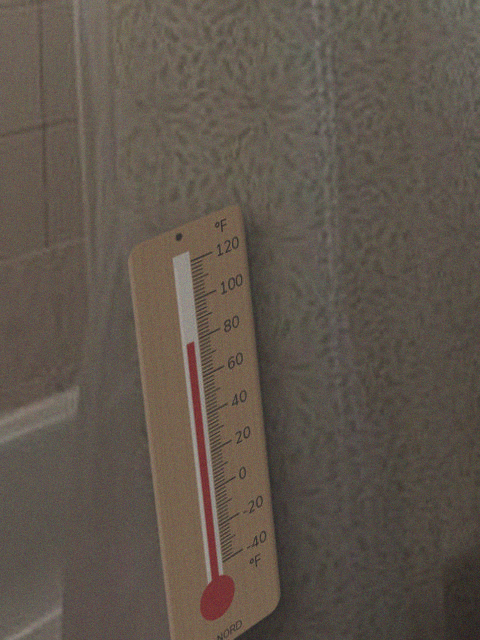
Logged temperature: 80
